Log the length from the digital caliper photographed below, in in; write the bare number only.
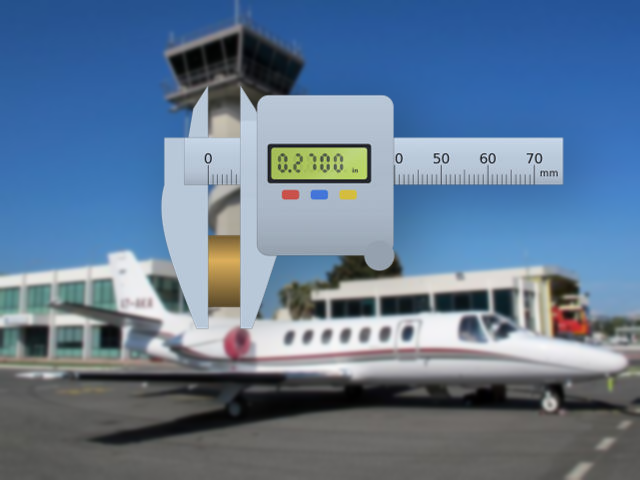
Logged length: 0.2700
